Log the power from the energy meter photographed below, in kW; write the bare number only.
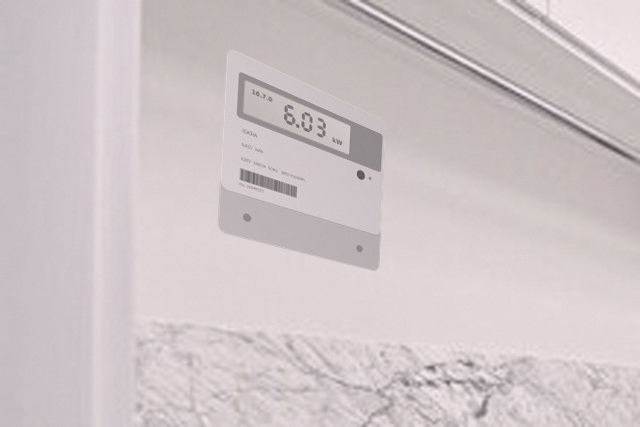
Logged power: 6.03
